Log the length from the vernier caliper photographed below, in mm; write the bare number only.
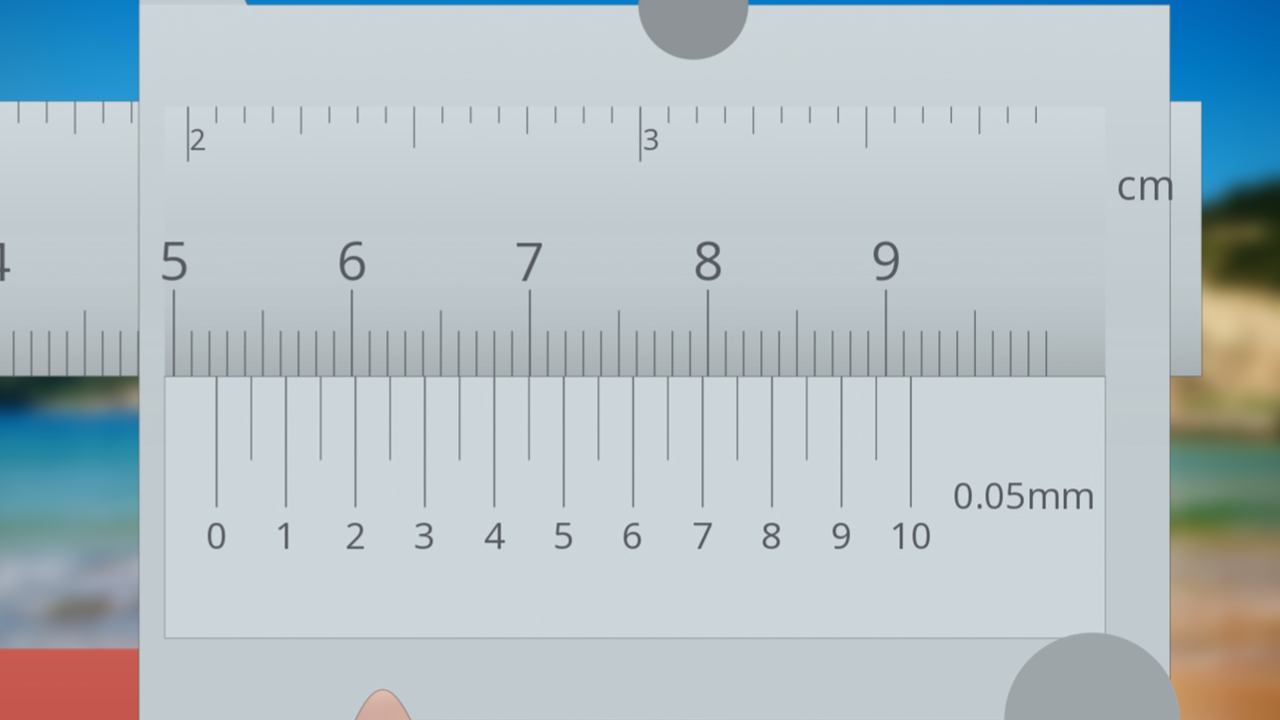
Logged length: 52.4
